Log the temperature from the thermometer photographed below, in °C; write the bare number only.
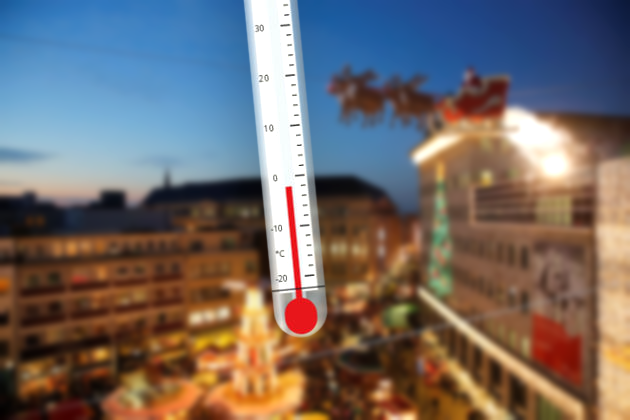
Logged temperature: -2
